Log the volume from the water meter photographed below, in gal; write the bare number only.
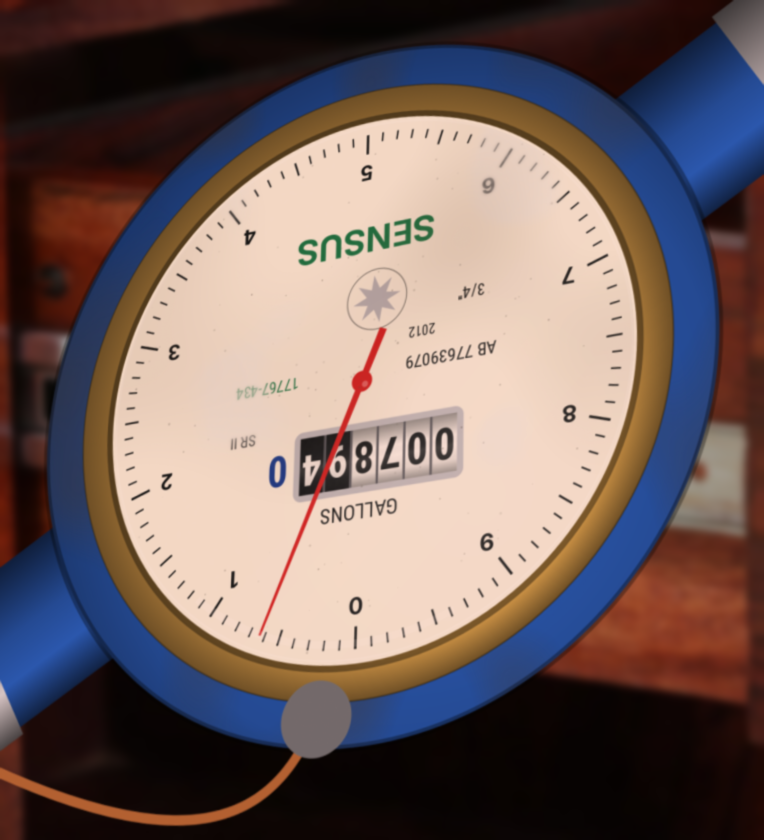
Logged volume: 78940.6
